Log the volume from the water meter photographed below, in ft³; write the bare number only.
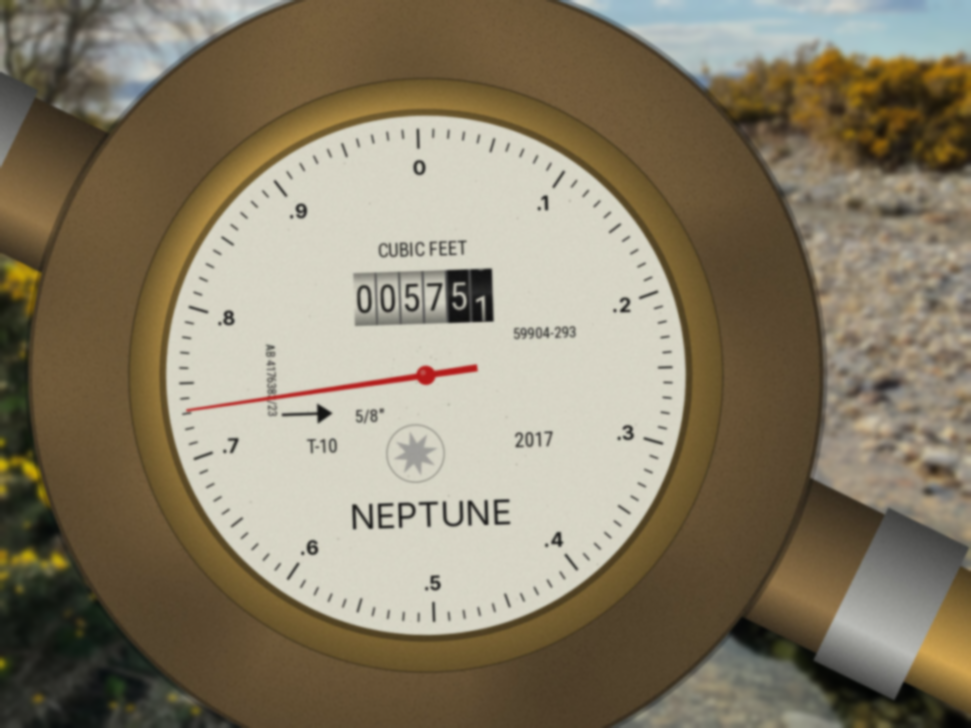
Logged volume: 5750.73
